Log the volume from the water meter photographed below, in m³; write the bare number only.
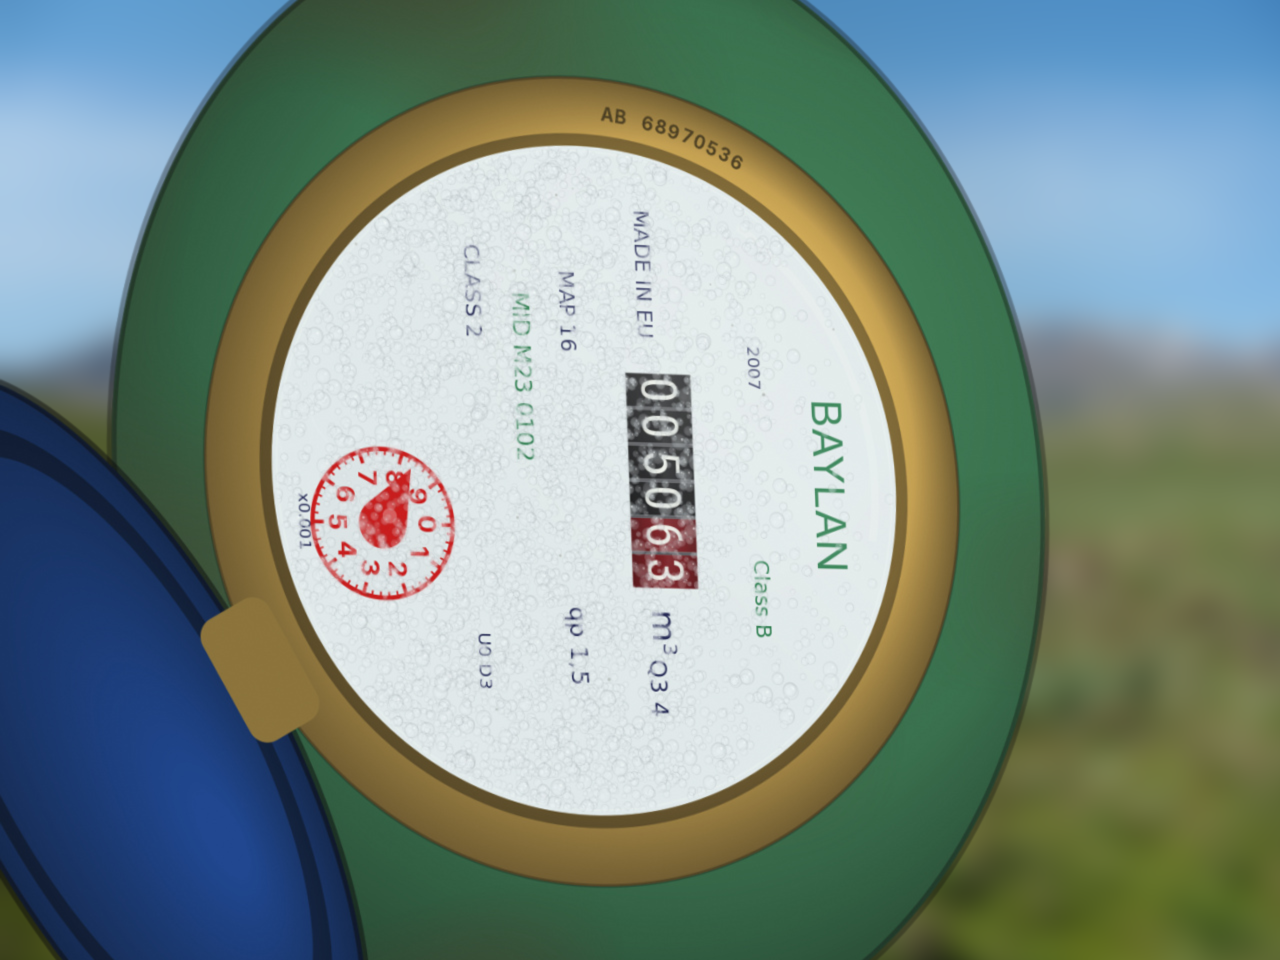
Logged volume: 50.638
